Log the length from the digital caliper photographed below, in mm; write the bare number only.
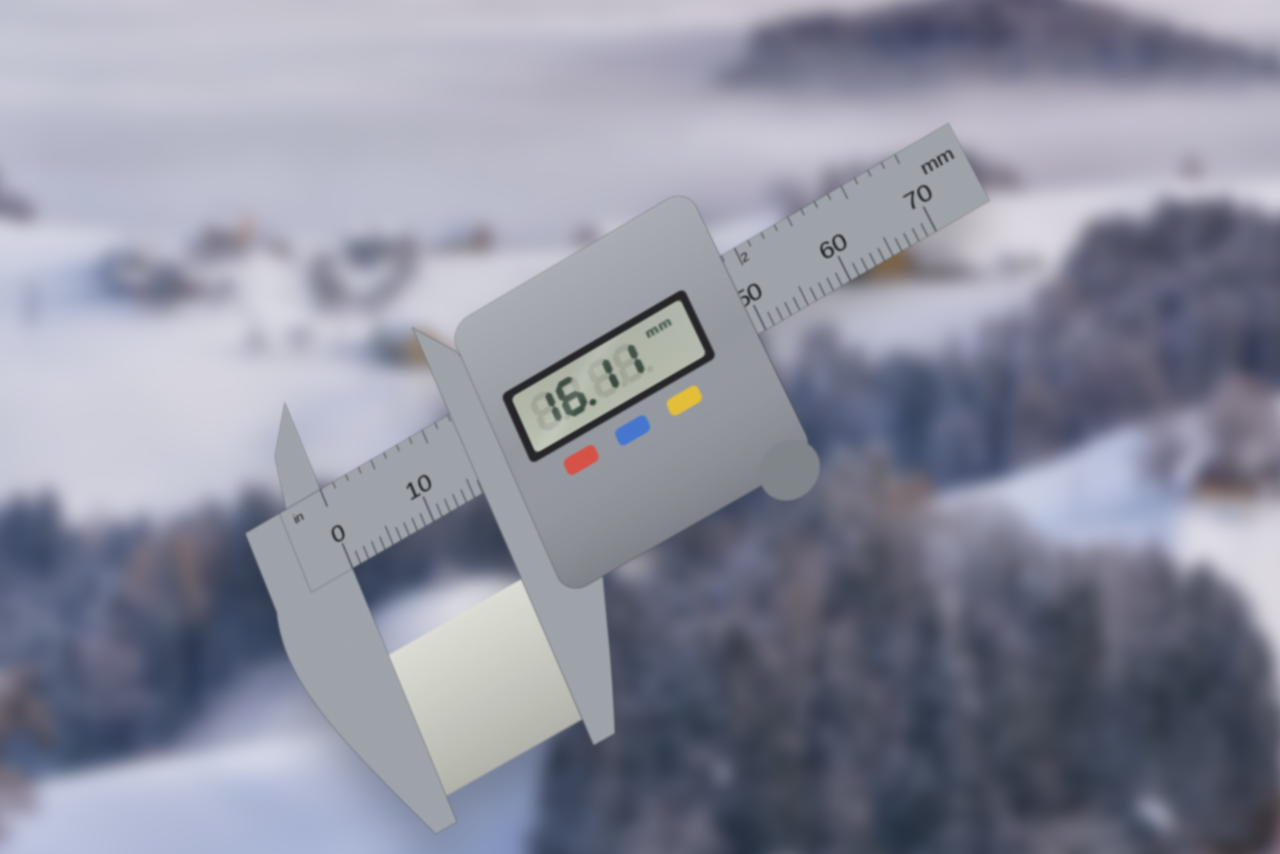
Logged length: 16.11
